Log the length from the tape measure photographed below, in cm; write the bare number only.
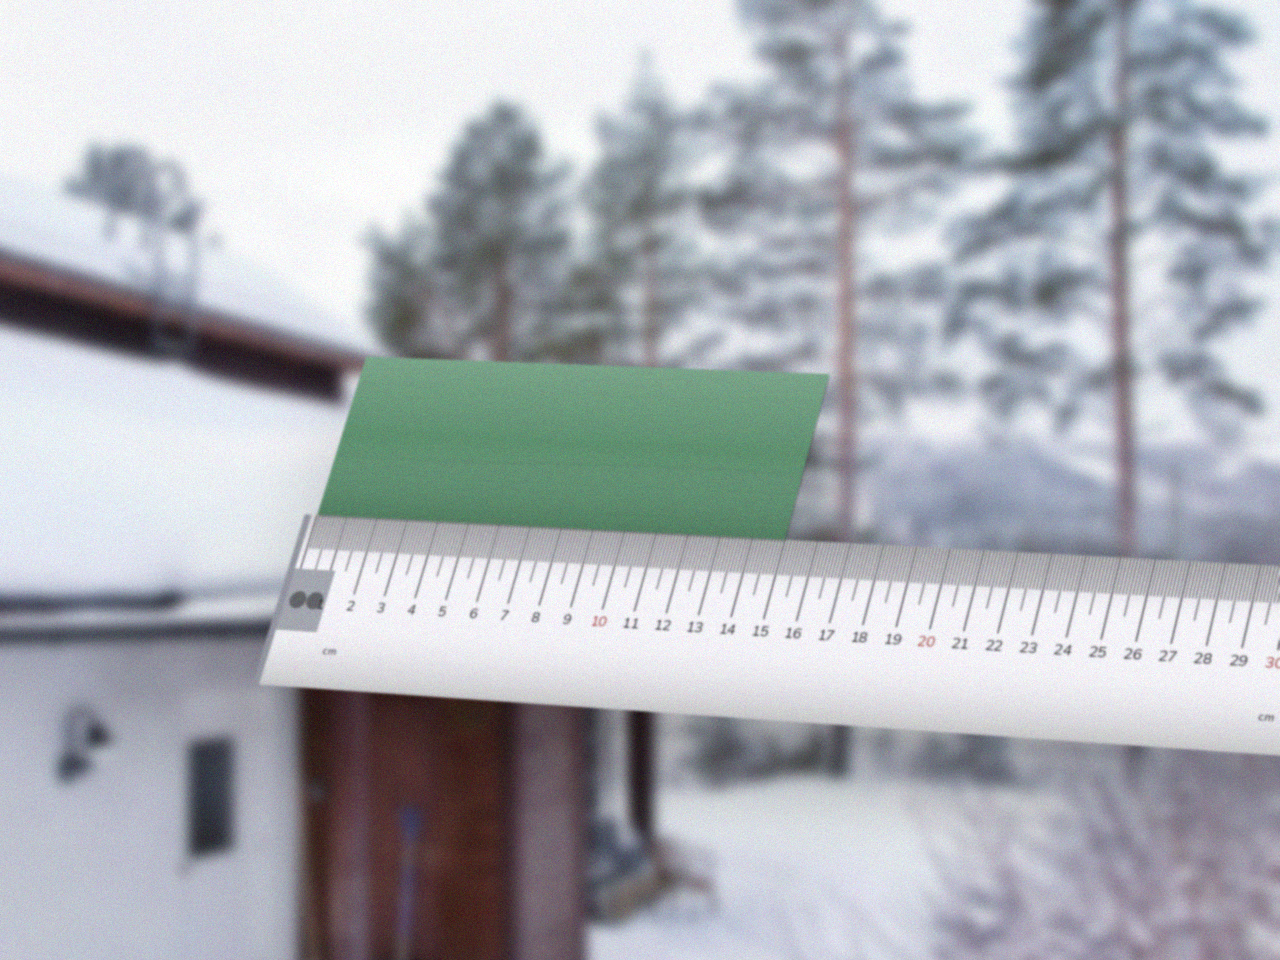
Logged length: 15
